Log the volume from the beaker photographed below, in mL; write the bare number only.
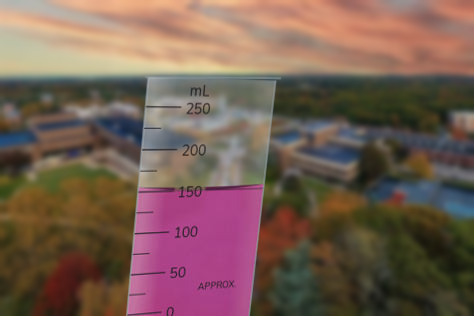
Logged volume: 150
